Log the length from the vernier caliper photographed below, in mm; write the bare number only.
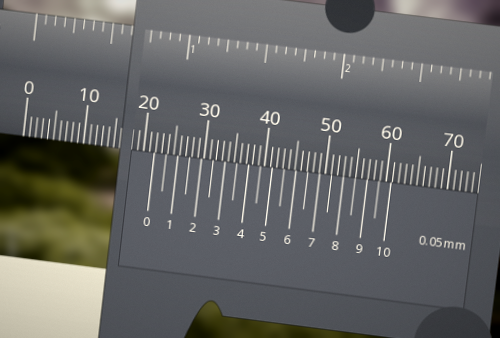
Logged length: 21.8
